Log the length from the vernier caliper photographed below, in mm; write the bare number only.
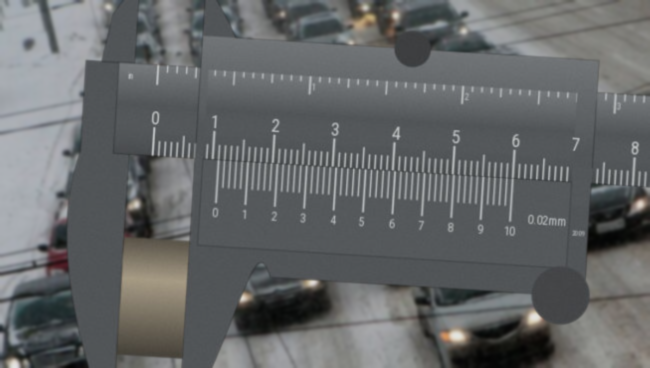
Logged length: 11.0
